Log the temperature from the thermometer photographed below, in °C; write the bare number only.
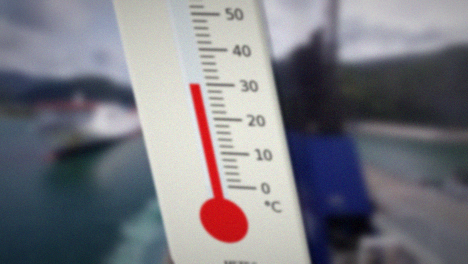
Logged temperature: 30
